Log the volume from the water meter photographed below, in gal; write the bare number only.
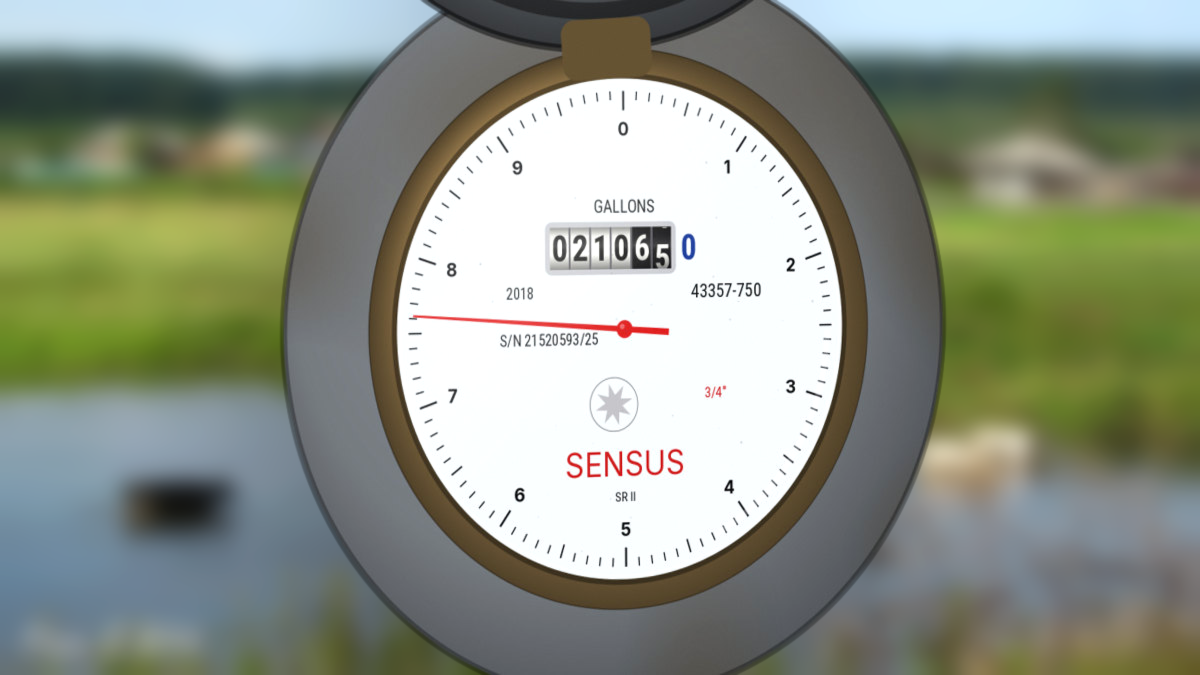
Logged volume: 210647.6
